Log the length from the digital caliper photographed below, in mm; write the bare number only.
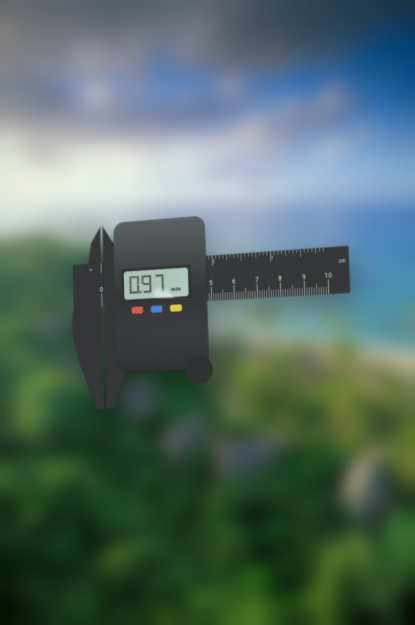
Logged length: 0.97
